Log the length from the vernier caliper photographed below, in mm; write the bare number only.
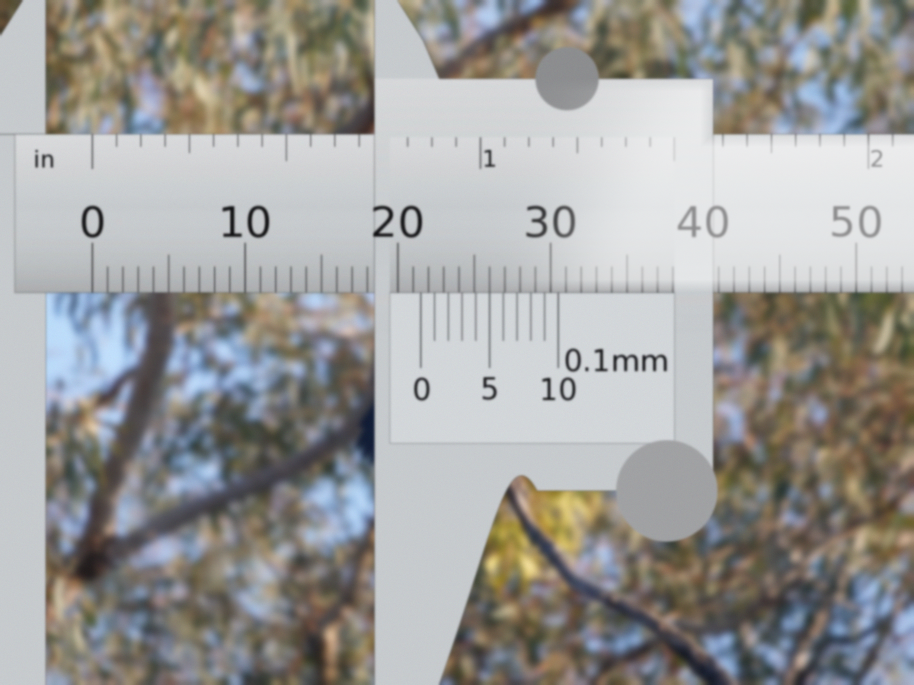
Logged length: 21.5
